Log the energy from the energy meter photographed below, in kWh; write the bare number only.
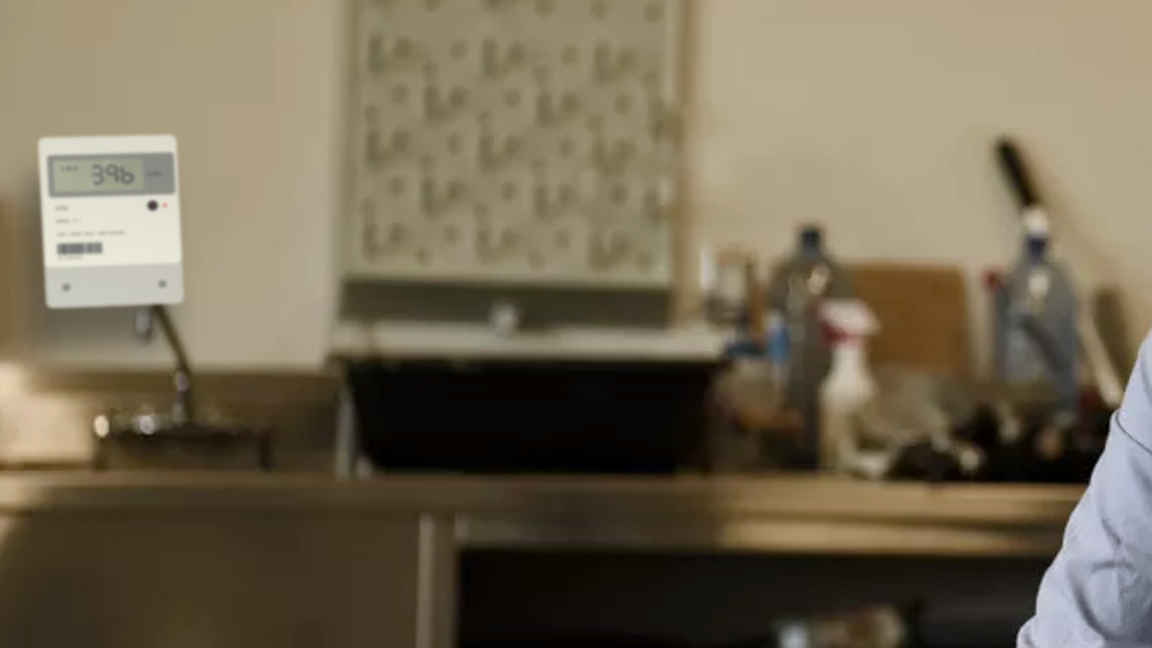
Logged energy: 396
